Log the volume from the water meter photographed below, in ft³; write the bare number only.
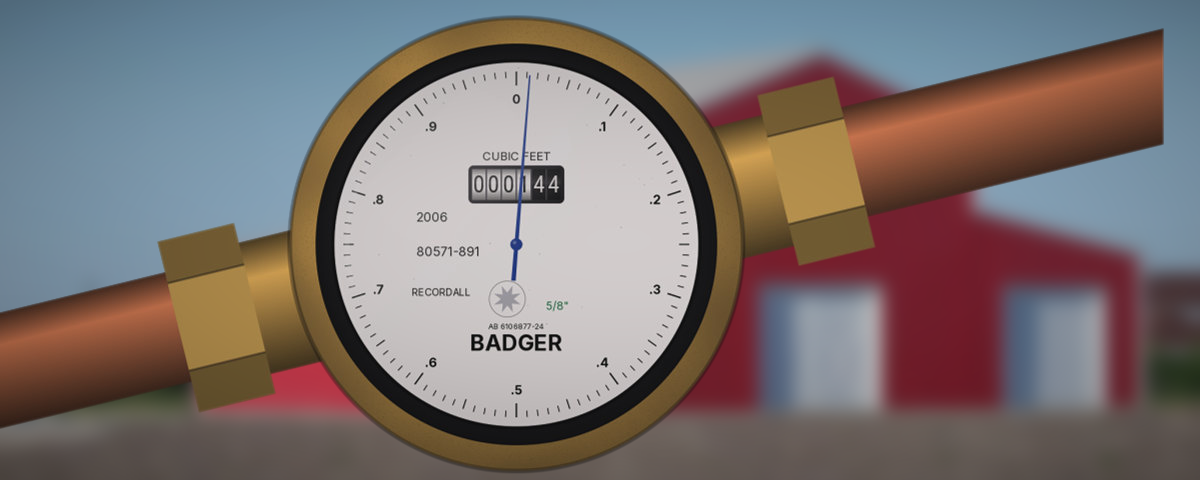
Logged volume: 144.01
